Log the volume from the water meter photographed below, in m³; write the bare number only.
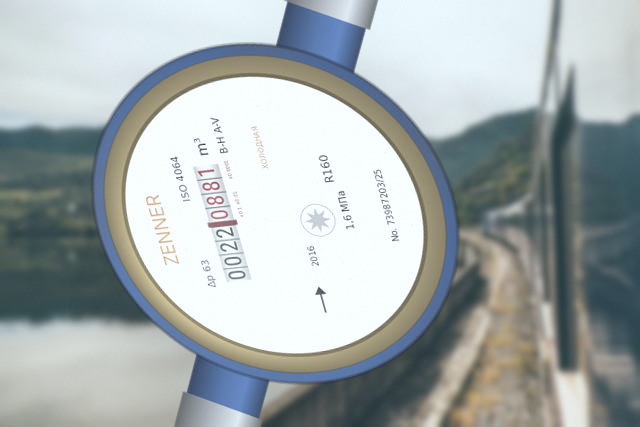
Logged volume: 22.0881
